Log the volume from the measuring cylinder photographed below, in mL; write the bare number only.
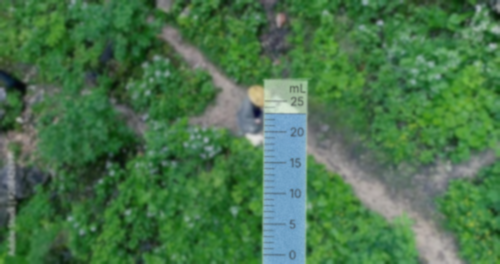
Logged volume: 23
